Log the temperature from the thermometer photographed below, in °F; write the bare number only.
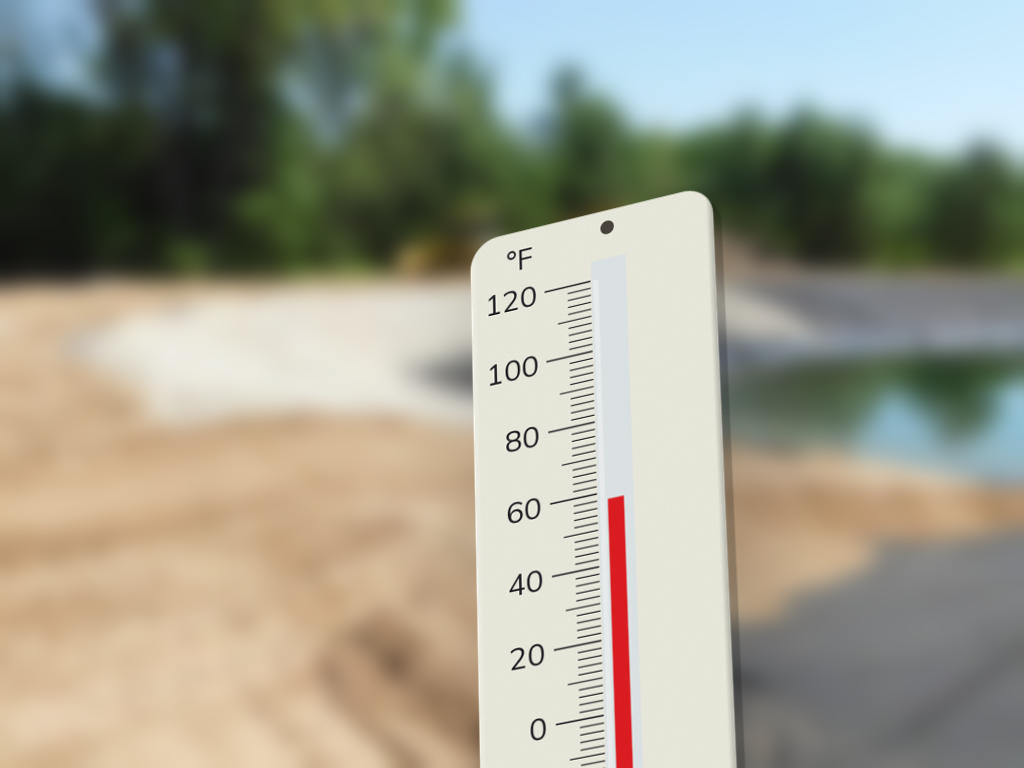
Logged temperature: 58
